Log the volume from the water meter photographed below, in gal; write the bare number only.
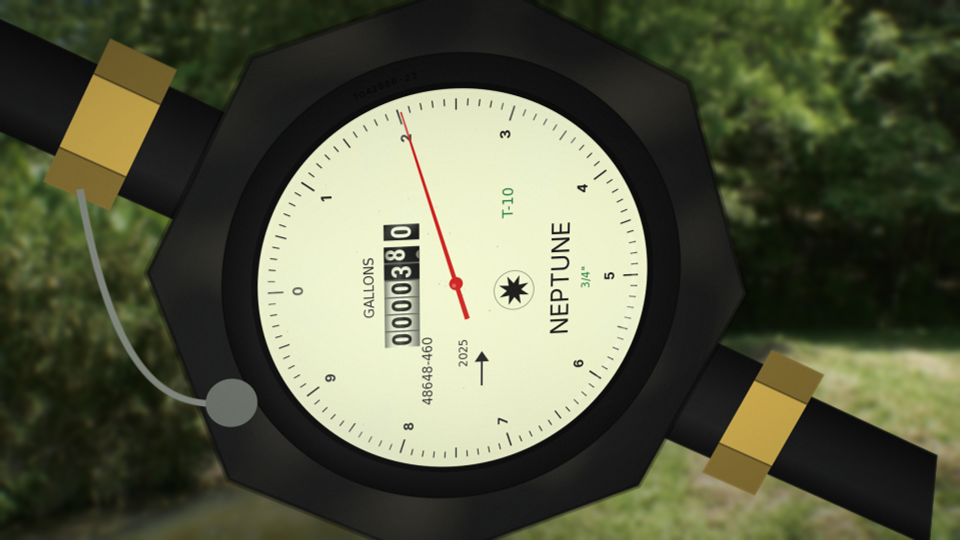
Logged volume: 382.0
